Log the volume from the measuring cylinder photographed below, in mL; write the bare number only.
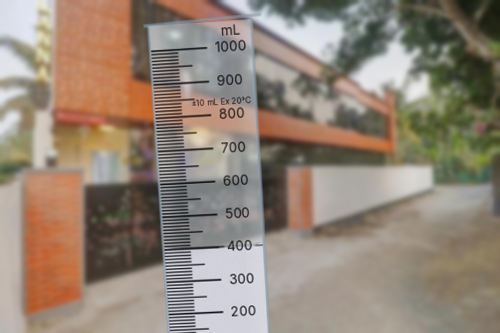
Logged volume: 400
